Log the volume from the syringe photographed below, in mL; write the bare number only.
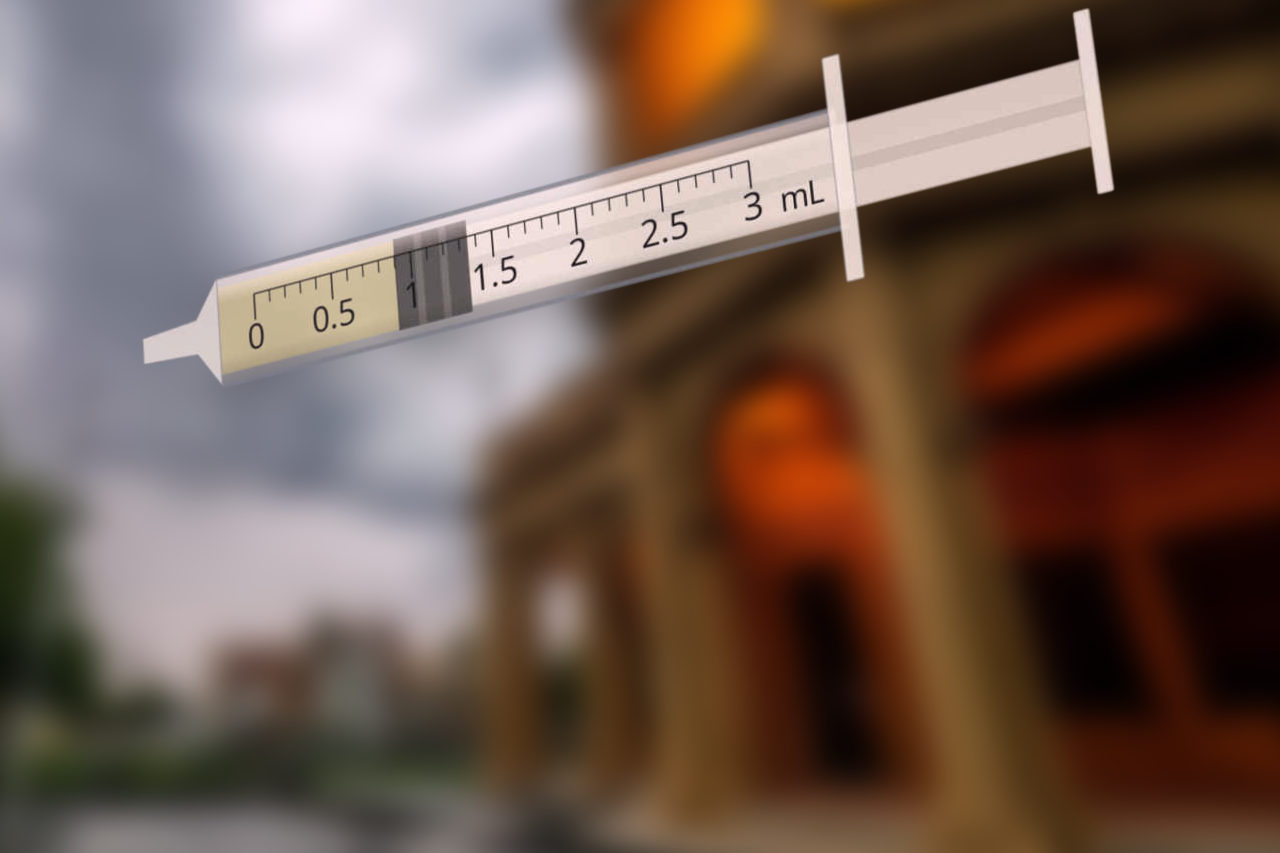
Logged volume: 0.9
